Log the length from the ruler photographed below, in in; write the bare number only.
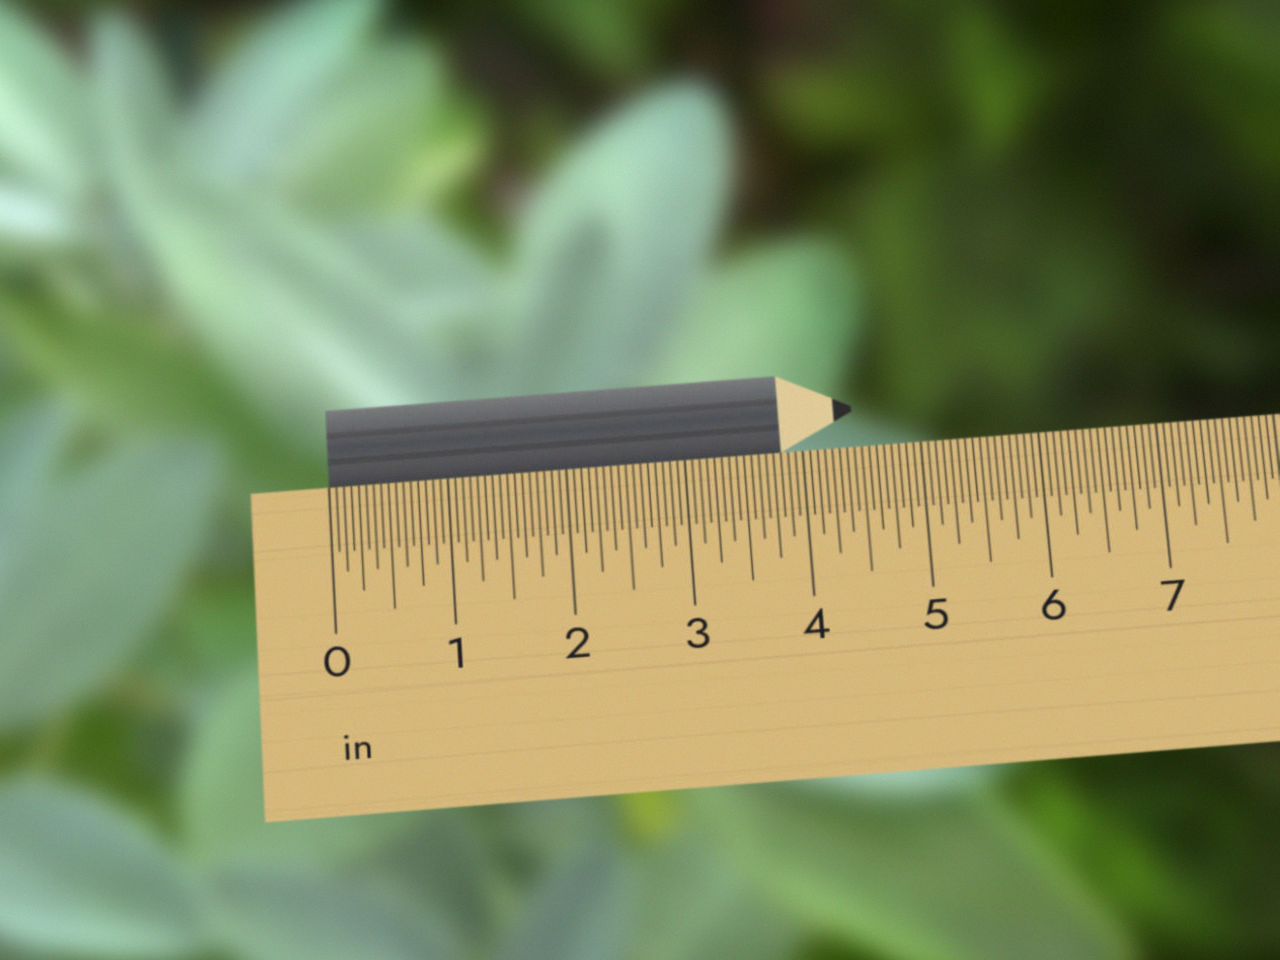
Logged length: 4.4375
